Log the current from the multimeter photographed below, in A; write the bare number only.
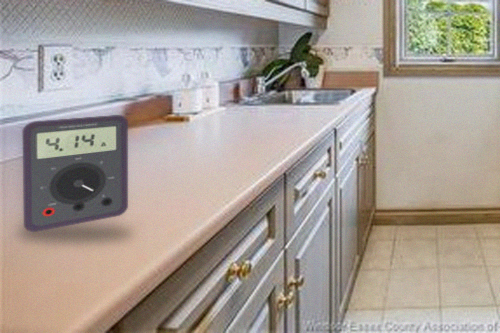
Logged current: 4.14
